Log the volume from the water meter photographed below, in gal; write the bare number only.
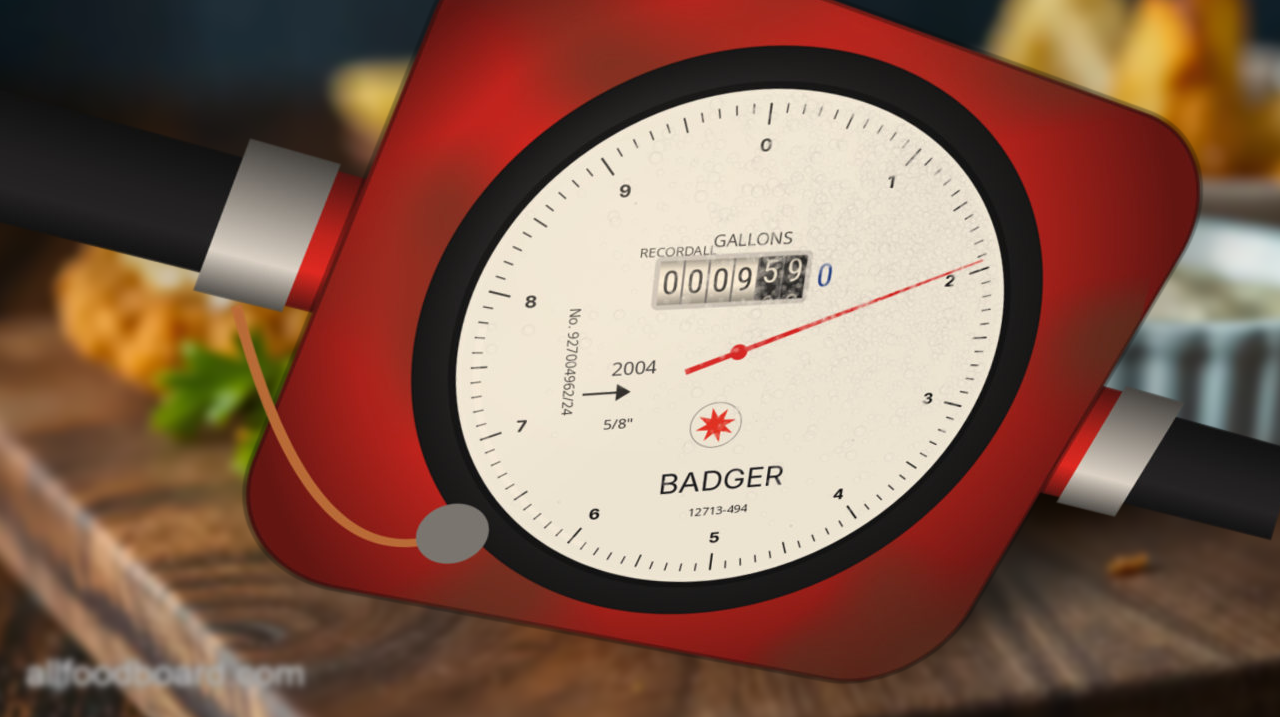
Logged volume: 9591.9
